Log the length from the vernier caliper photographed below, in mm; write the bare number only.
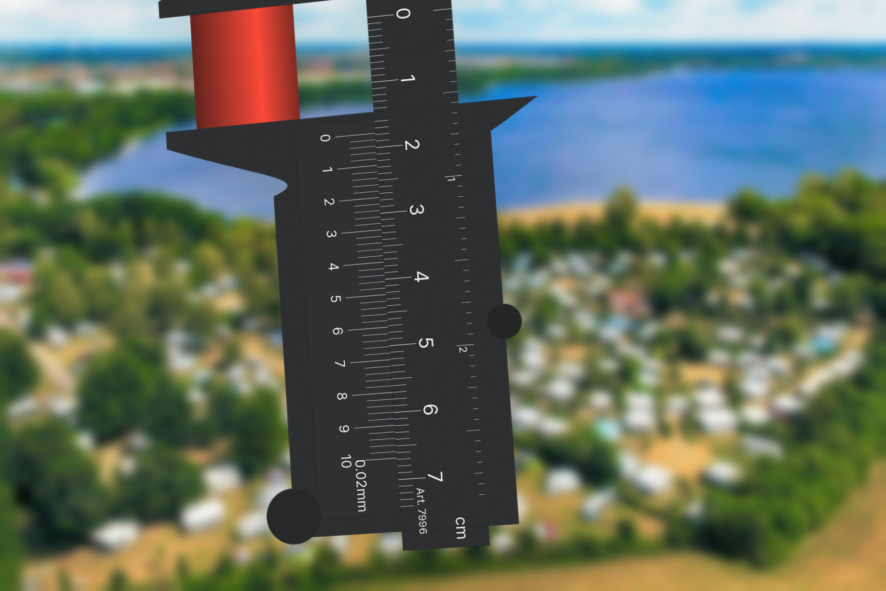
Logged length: 17.8
